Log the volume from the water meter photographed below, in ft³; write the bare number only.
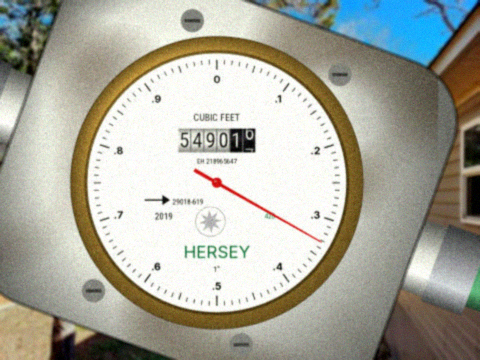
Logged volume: 549016.33
